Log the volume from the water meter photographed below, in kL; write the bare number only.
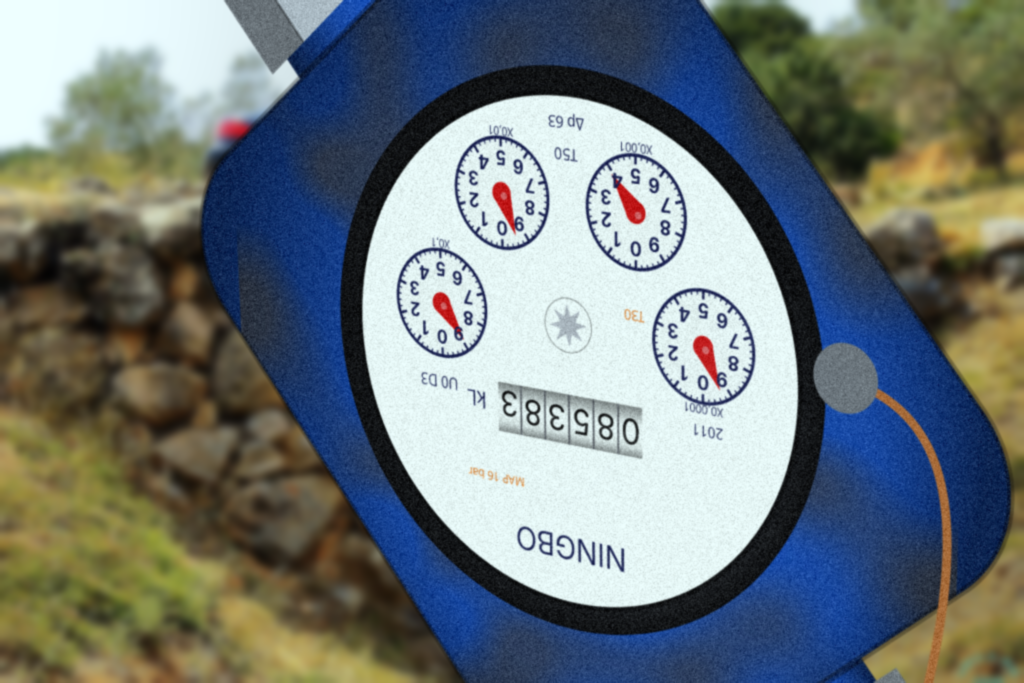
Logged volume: 85382.8939
